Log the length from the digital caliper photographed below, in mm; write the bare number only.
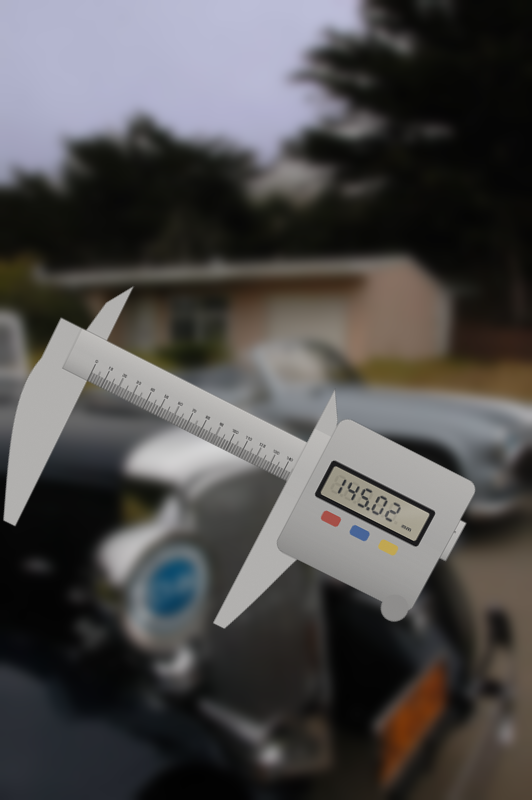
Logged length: 145.02
